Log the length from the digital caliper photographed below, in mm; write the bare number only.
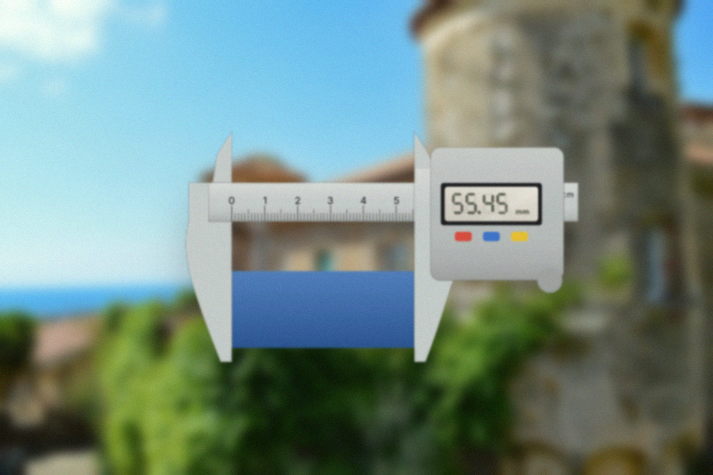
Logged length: 55.45
